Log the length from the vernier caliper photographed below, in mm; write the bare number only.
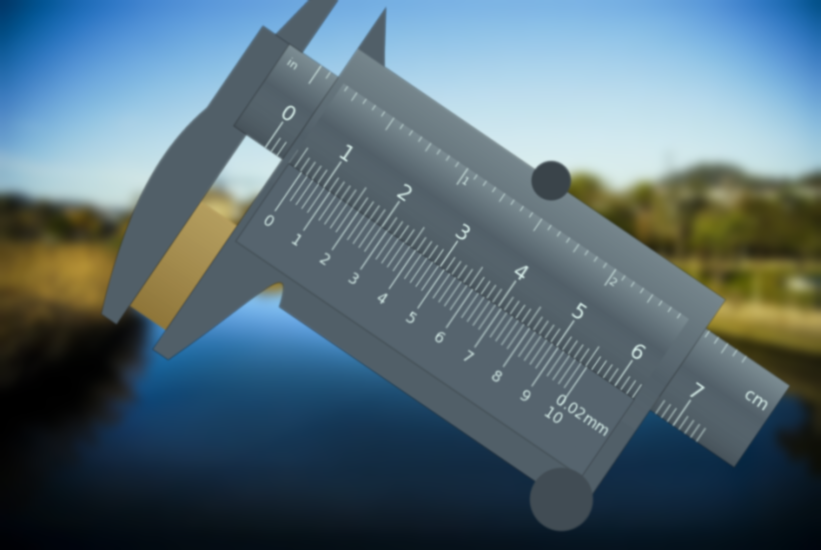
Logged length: 6.2
